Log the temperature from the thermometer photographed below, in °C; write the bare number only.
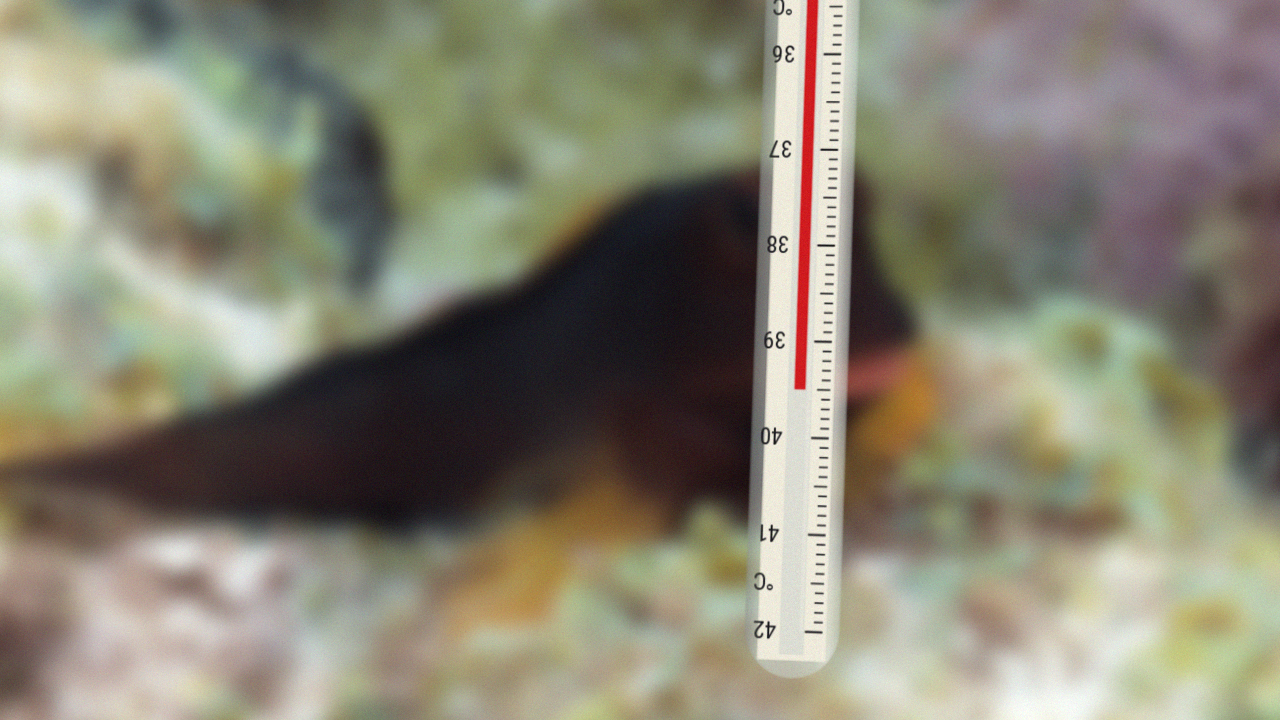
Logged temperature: 39.5
